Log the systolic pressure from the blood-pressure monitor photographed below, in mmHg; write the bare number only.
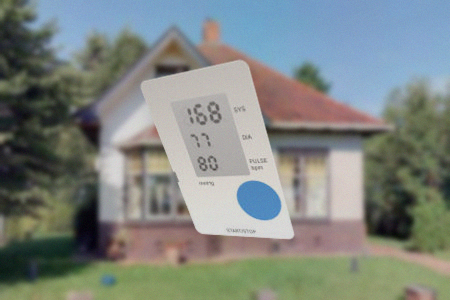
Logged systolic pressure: 168
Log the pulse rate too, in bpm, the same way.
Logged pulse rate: 80
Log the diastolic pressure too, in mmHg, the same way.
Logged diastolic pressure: 77
